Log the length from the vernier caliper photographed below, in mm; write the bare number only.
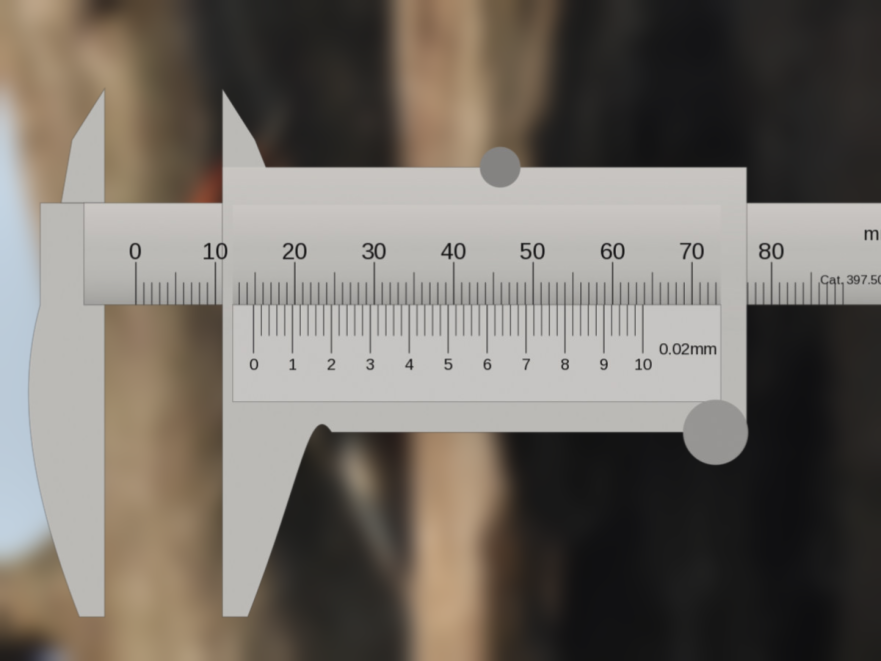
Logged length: 14.8
